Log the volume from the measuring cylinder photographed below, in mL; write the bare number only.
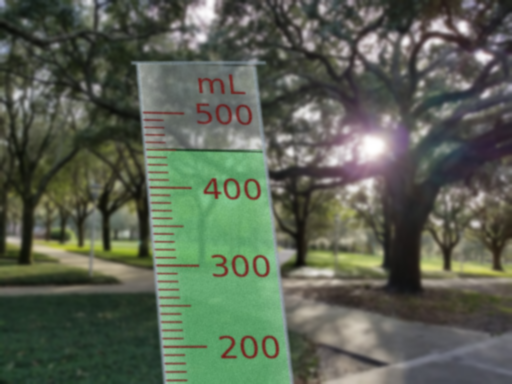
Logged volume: 450
